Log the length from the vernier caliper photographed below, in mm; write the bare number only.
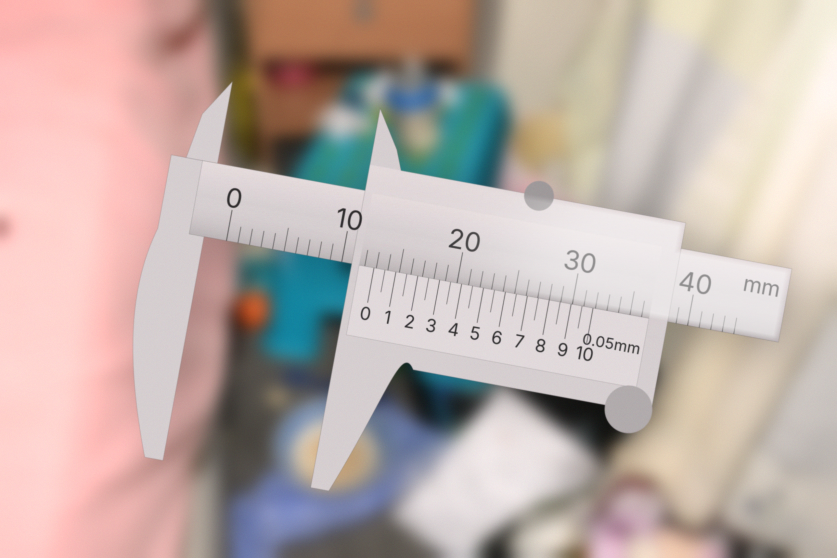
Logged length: 12.8
